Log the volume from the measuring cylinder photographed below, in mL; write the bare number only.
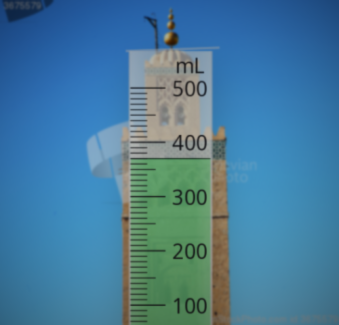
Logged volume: 370
